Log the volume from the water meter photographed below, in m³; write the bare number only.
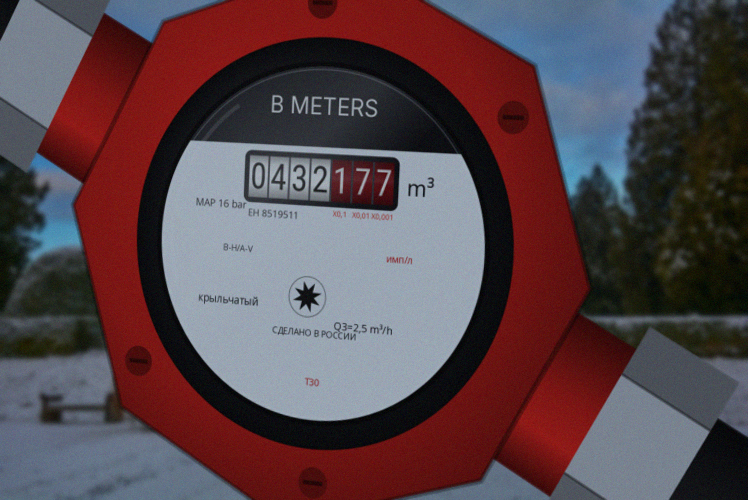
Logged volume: 432.177
